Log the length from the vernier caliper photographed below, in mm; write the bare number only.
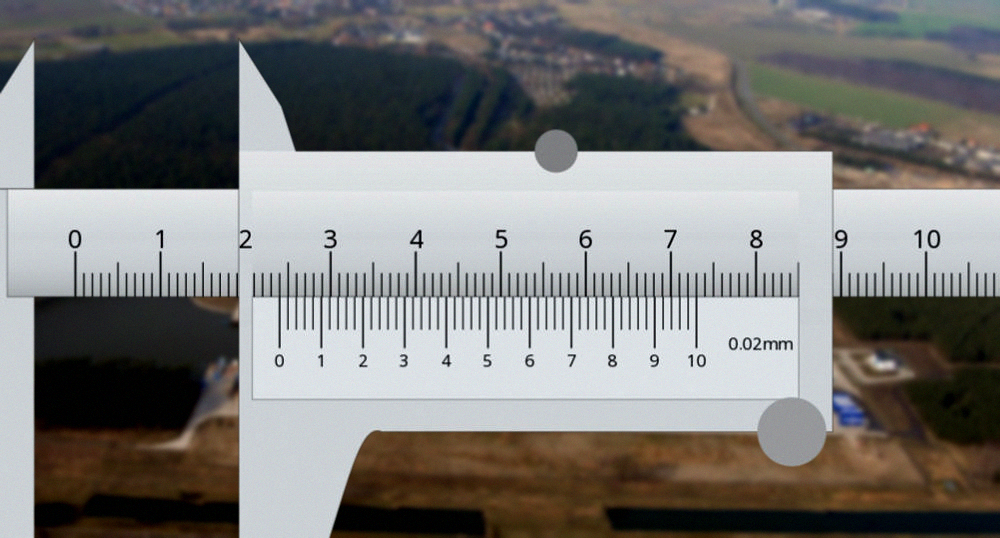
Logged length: 24.0
